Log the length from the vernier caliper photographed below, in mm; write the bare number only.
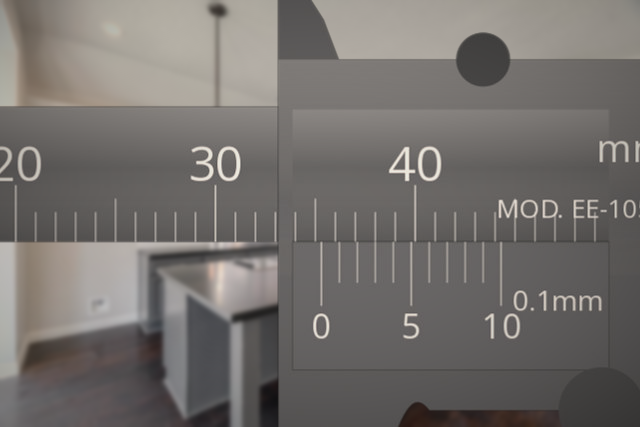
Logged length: 35.3
